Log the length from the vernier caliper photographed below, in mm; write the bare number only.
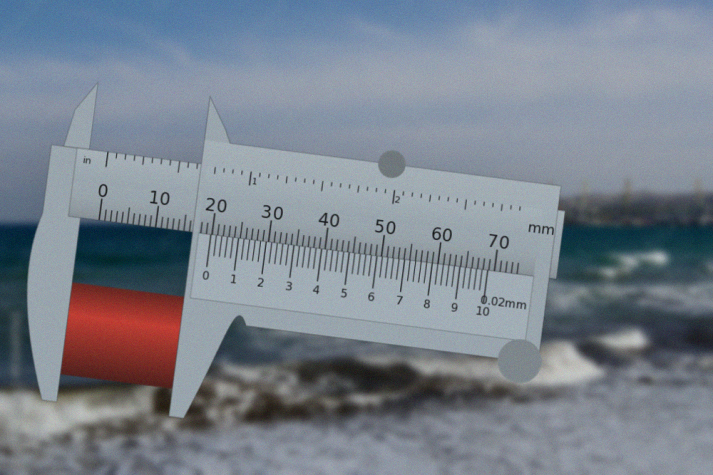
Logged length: 19.8
